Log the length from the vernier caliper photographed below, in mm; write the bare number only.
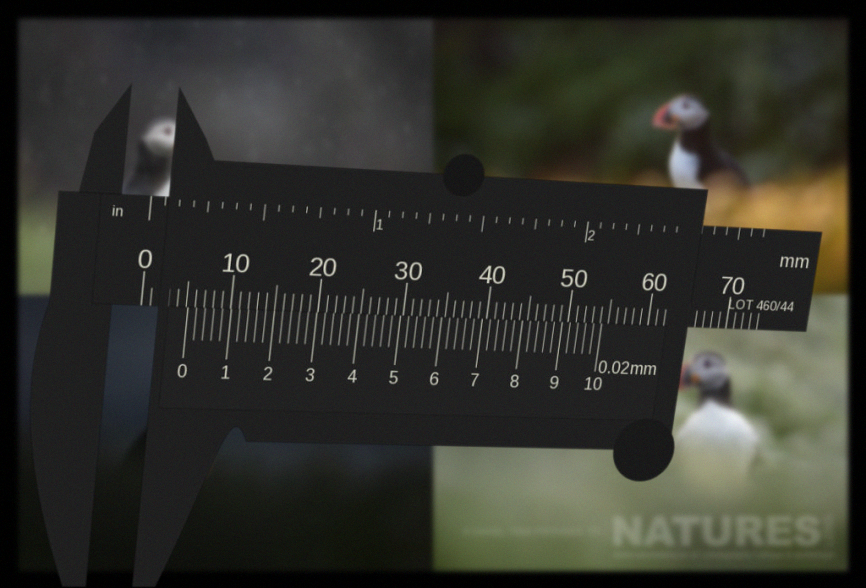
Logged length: 5.2
